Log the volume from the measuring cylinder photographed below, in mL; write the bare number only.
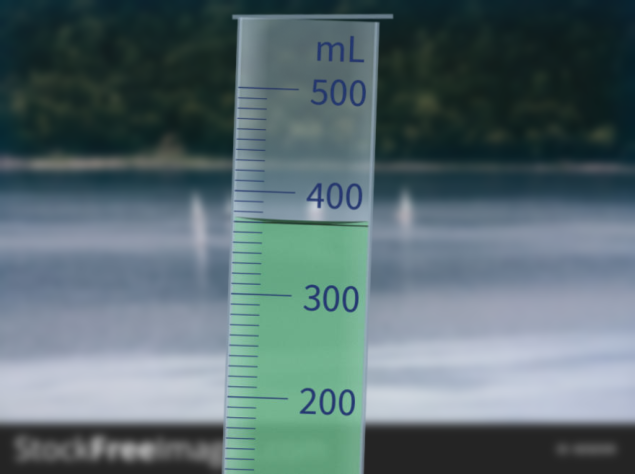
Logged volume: 370
